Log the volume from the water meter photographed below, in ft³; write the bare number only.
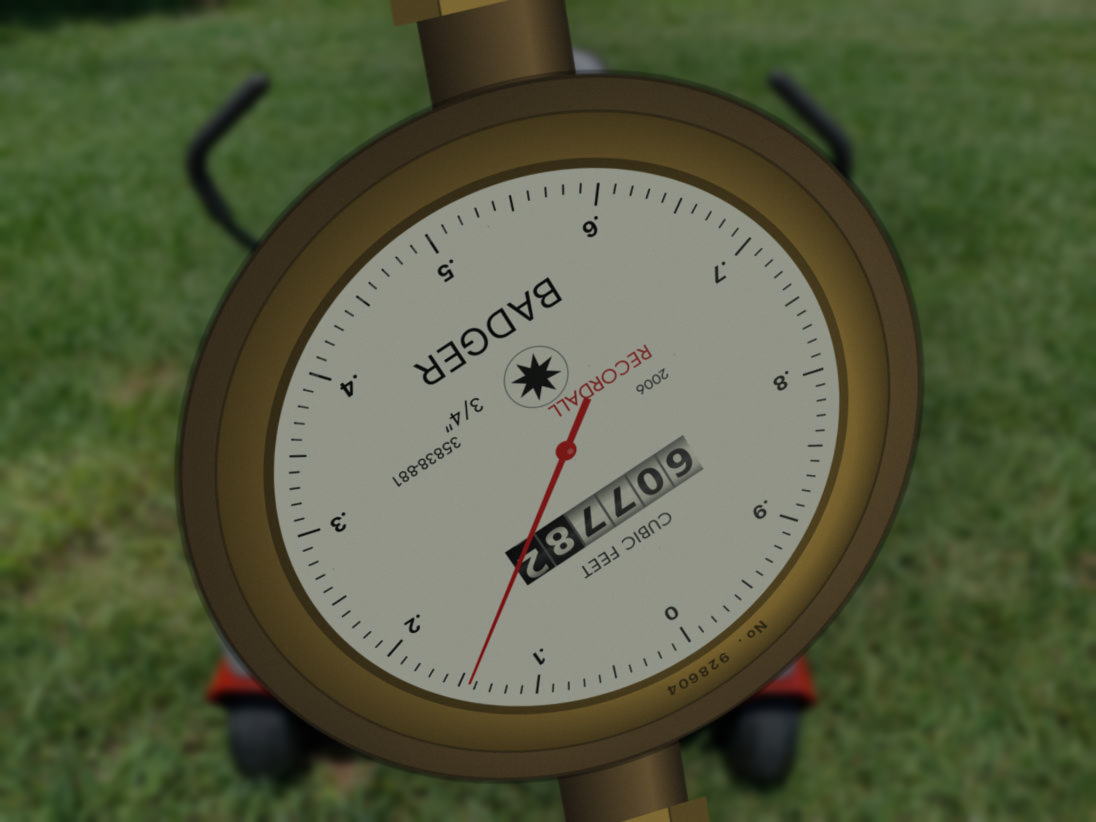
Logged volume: 607782.14
